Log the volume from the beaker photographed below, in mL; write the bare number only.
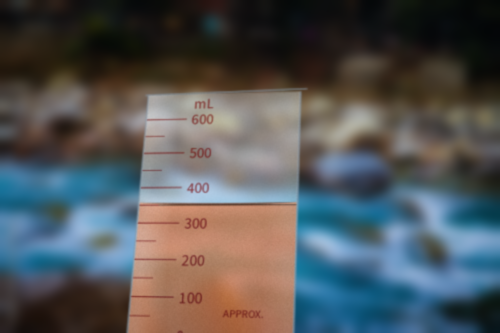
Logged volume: 350
